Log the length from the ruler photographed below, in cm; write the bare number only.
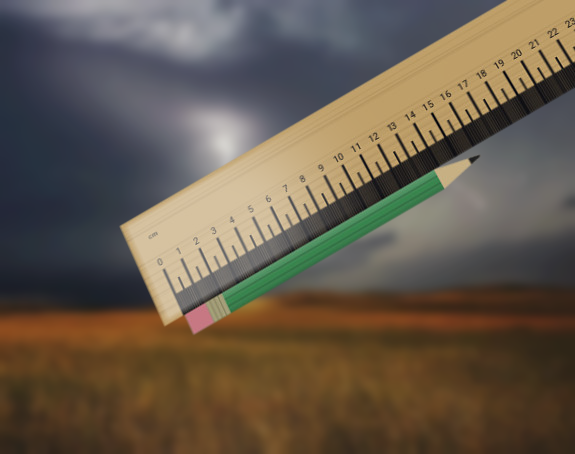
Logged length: 16
